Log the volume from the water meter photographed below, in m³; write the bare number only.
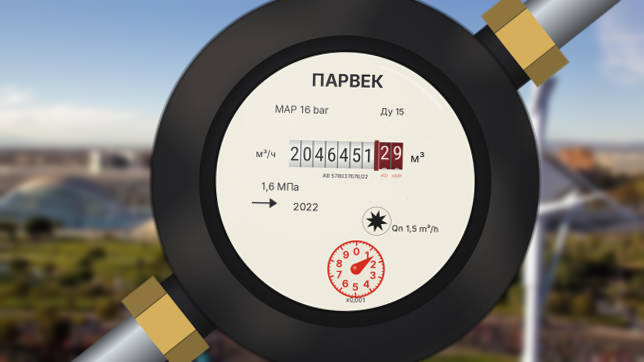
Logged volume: 2046451.291
